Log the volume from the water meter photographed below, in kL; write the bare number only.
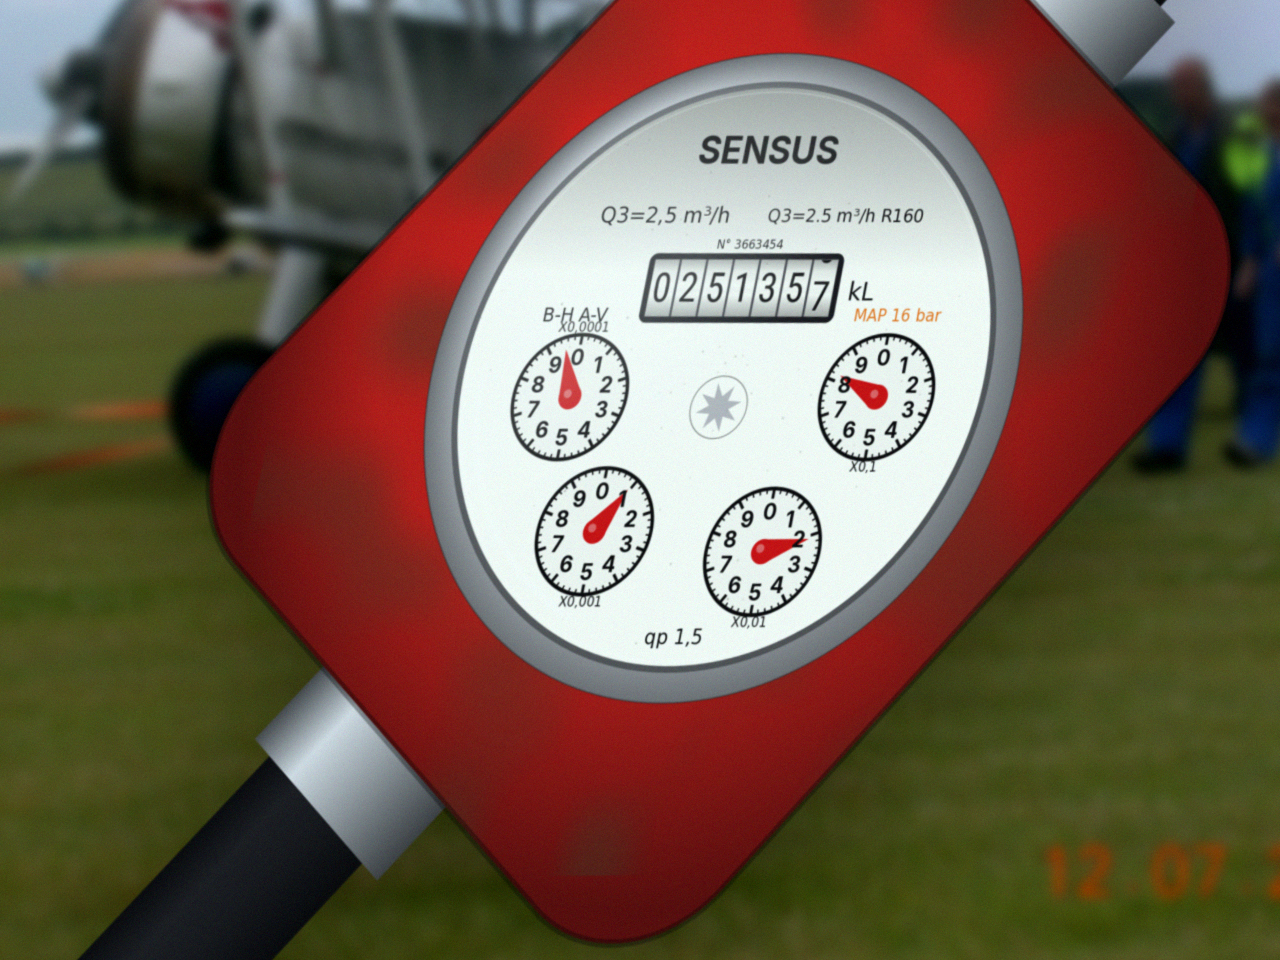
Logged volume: 251356.8209
